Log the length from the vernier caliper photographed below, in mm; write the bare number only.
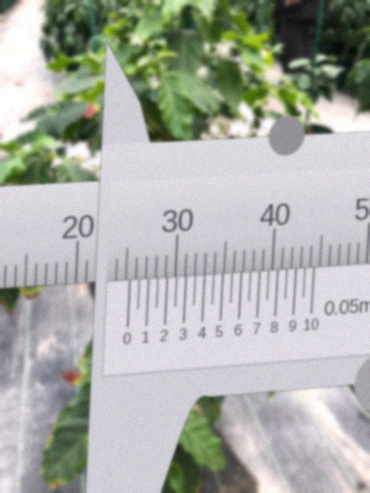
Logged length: 25.4
